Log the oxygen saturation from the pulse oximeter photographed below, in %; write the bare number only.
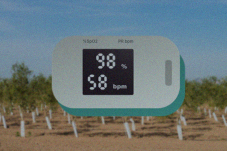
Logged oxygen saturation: 98
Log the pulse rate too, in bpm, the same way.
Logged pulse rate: 58
